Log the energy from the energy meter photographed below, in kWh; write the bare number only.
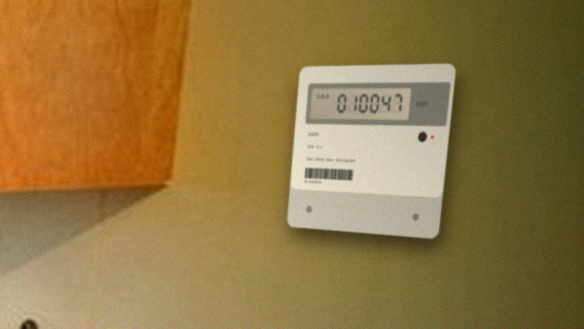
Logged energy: 10047
